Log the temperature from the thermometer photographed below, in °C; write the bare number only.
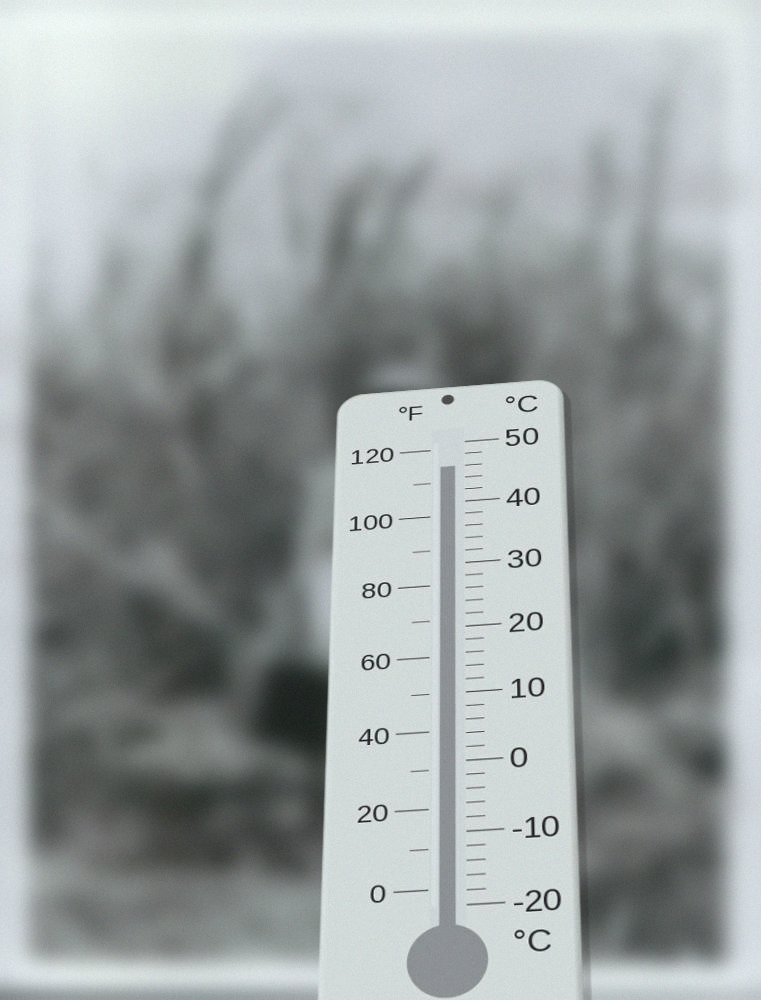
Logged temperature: 46
